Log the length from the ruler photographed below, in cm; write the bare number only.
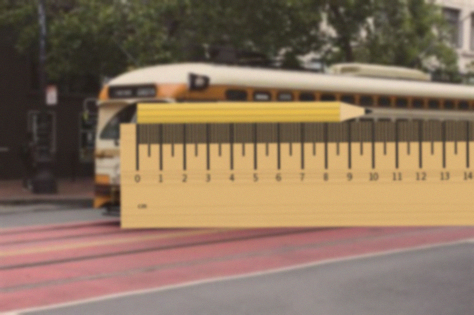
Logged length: 10
